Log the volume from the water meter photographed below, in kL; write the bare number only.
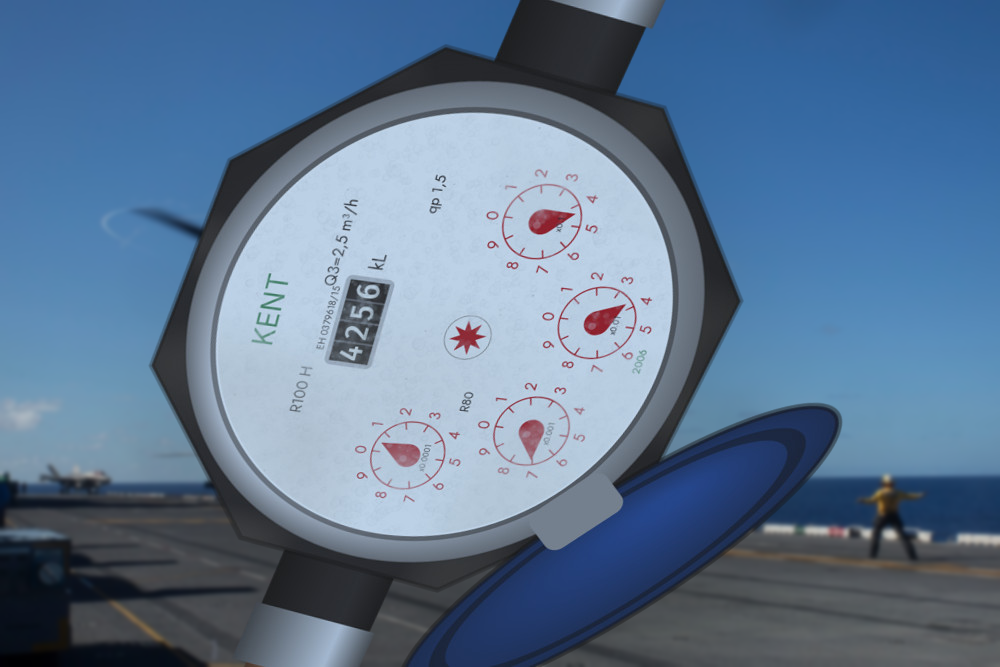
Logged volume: 4256.4370
